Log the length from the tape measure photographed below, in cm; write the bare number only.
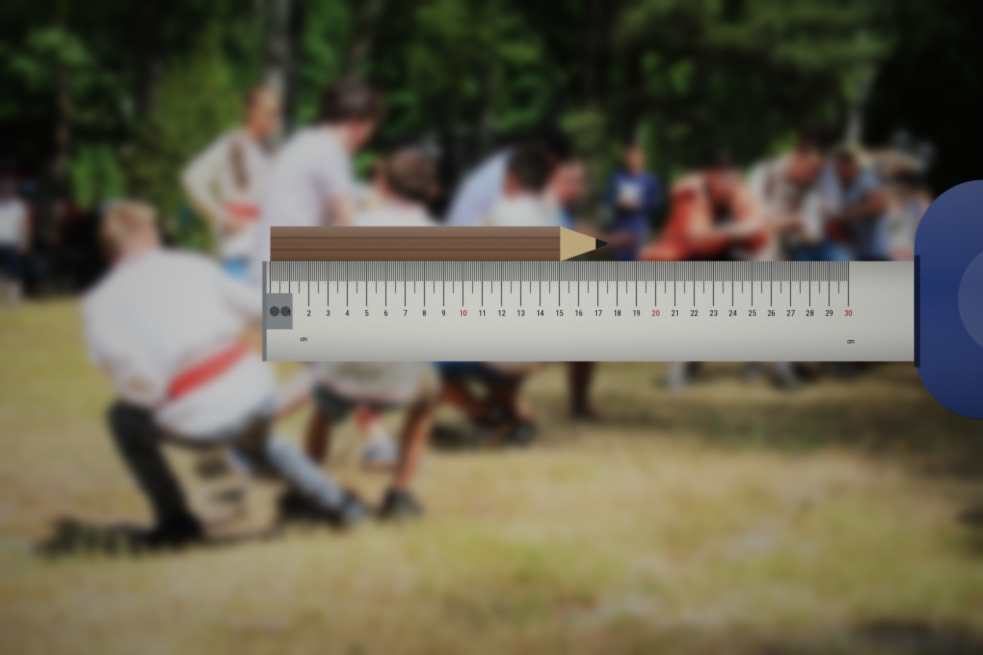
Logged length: 17.5
